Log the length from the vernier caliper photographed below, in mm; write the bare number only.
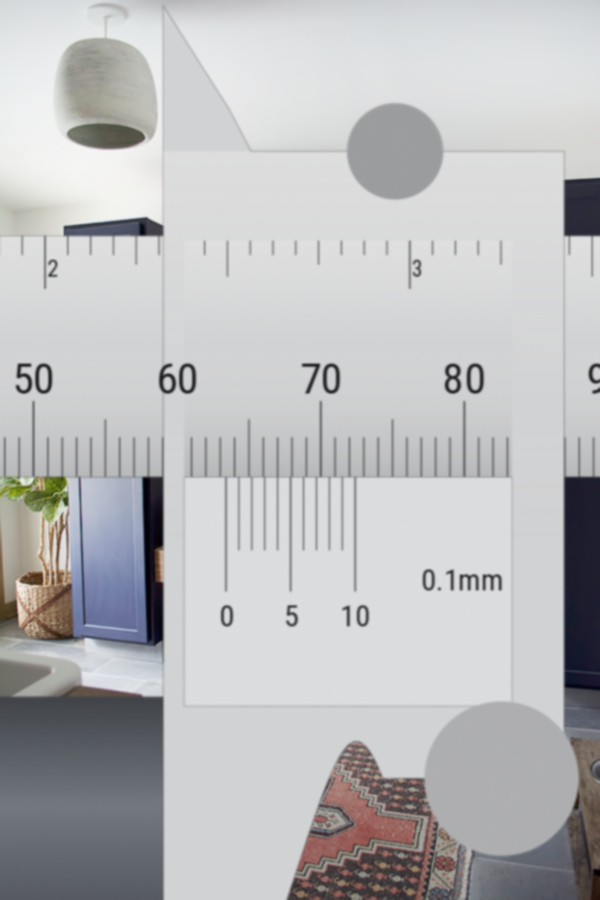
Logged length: 63.4
